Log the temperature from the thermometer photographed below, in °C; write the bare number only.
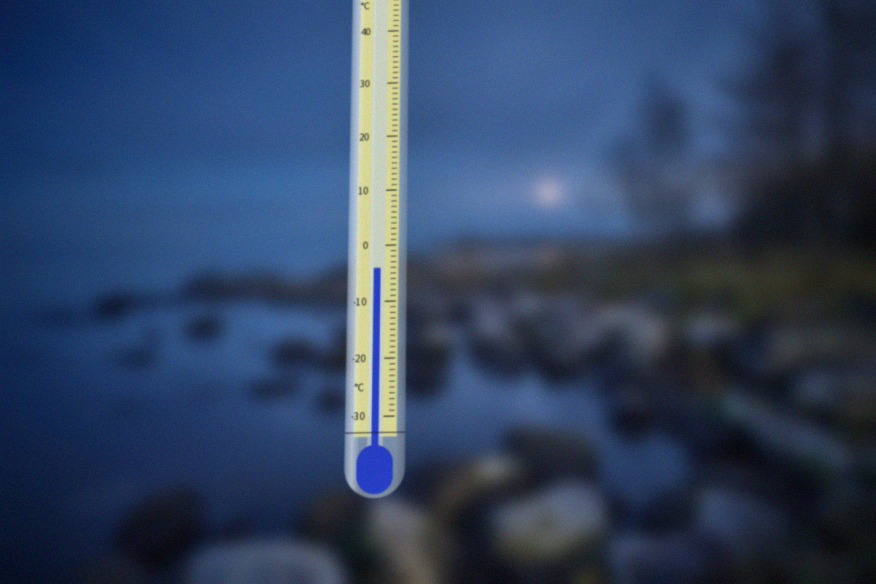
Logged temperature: -4
